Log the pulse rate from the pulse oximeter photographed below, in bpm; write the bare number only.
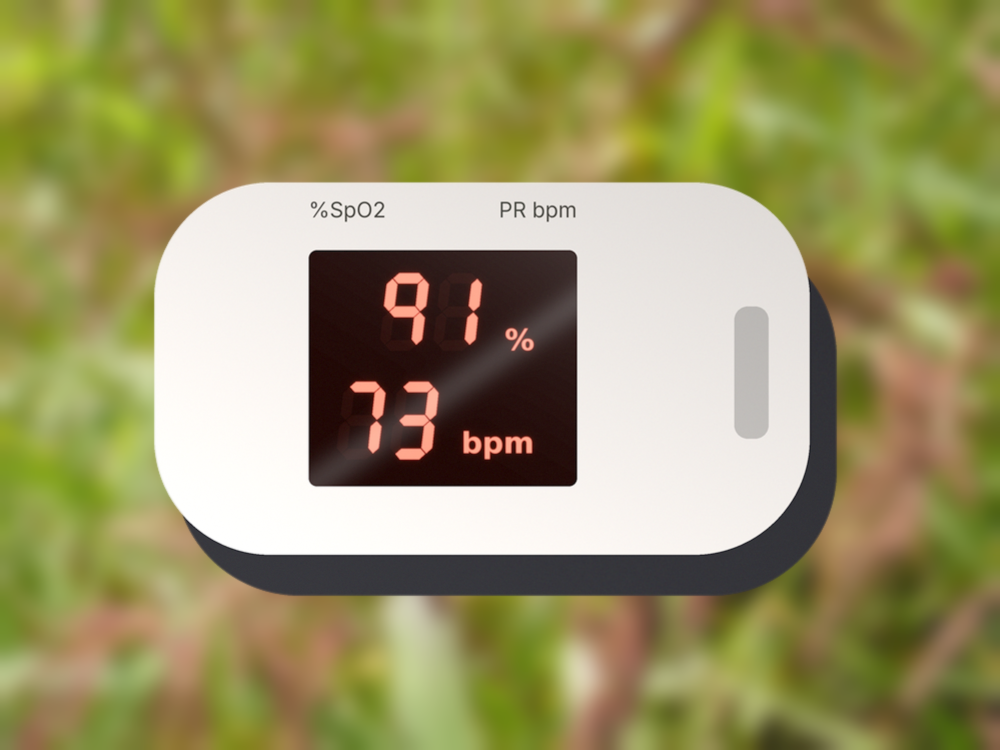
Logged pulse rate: 73
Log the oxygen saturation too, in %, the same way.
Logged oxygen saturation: 91
